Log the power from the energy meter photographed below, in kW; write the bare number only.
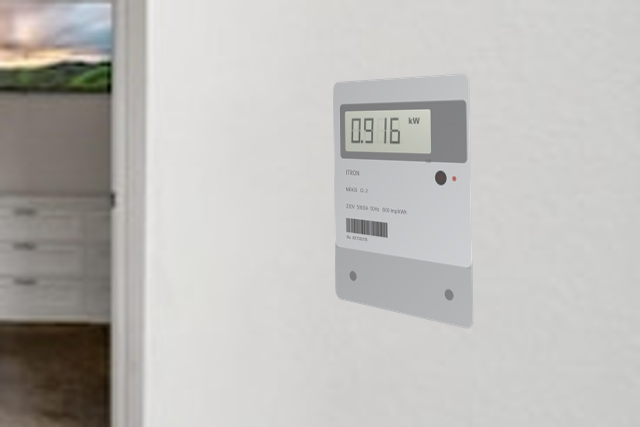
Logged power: 0.916
